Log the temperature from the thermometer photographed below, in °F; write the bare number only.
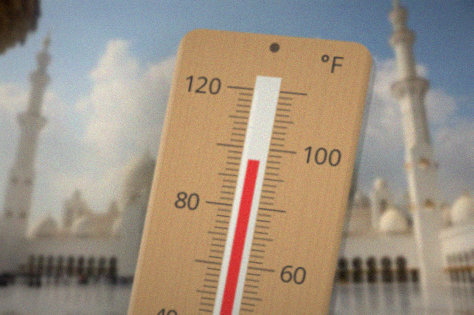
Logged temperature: 96
